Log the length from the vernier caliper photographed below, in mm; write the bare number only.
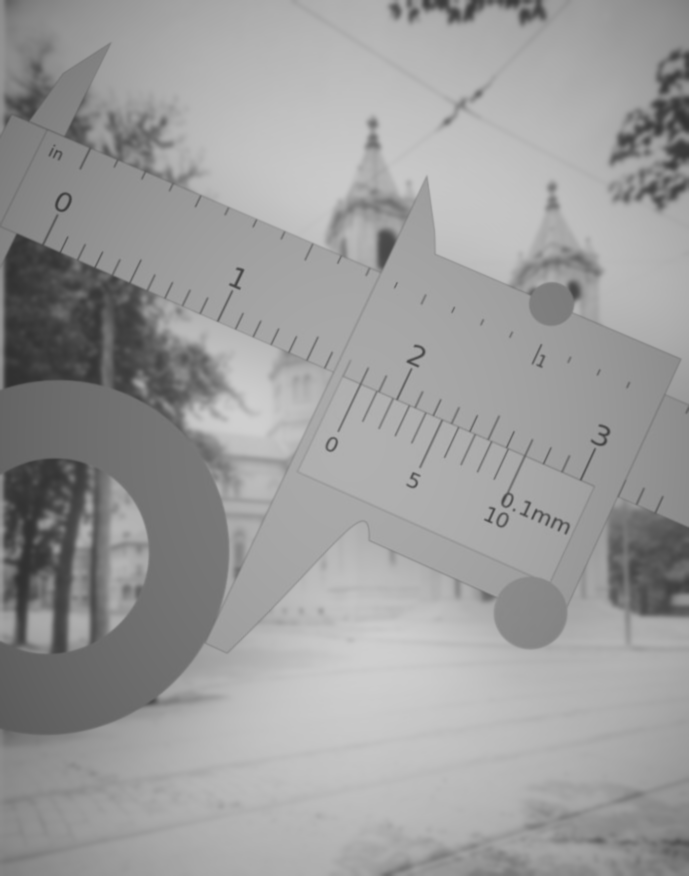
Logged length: 18.0
